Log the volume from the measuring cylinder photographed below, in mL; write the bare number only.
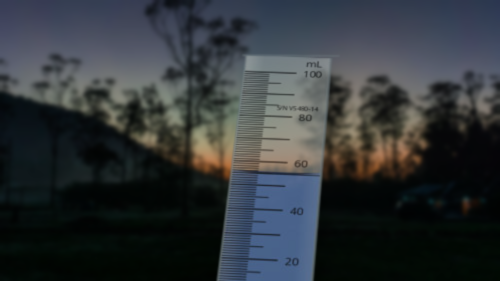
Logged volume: 55
